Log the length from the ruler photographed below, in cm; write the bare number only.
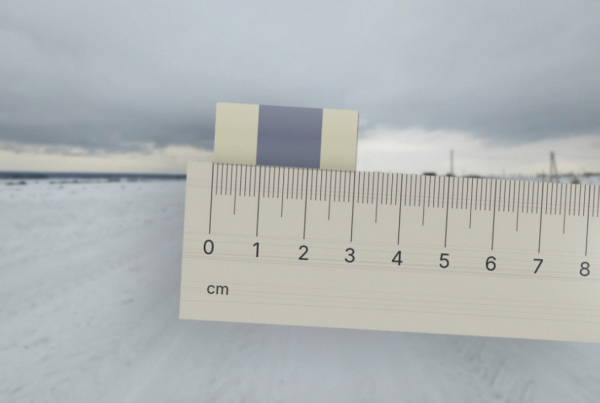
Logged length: 3
